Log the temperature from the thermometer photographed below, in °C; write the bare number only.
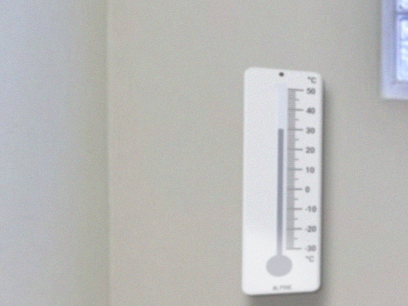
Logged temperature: 30
